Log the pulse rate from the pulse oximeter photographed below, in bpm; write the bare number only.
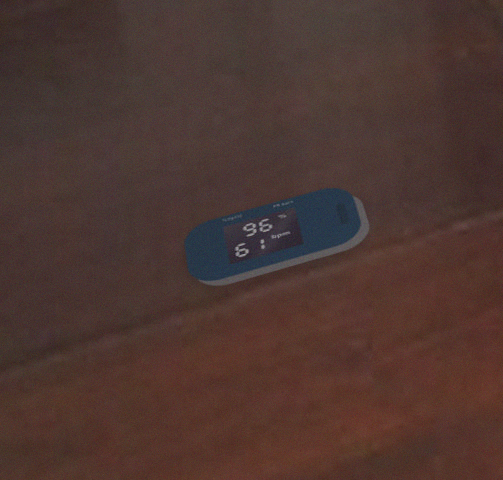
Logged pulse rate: 61
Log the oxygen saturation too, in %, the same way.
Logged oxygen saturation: 96
